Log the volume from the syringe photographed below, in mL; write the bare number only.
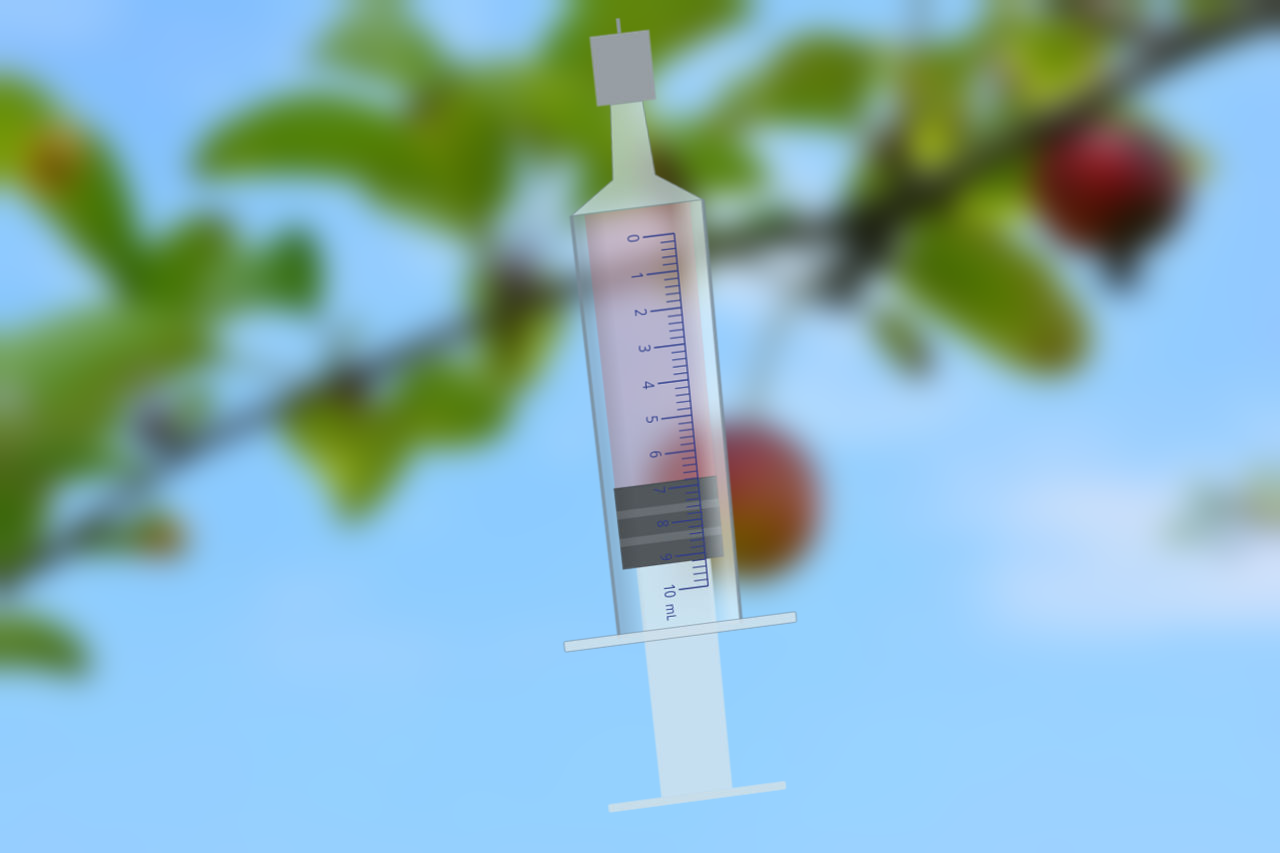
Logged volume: 6.8
